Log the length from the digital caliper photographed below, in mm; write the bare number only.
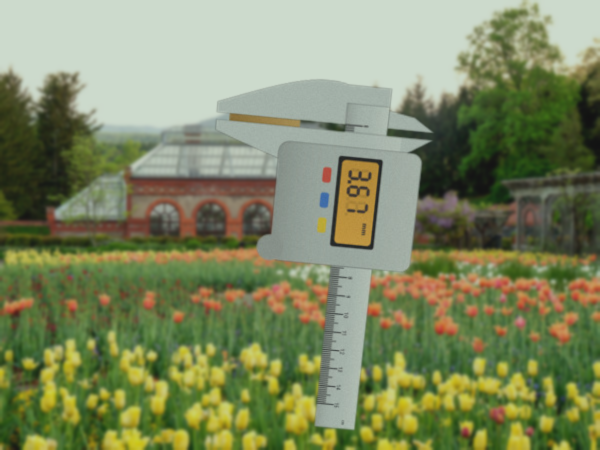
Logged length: 3.67
